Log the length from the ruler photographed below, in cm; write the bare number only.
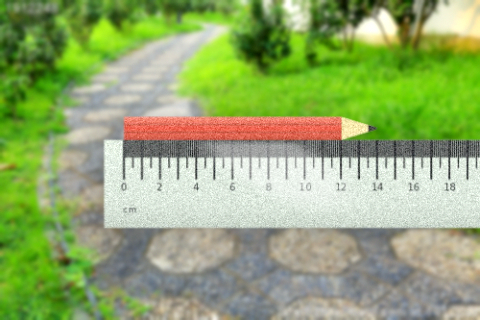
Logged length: 14
